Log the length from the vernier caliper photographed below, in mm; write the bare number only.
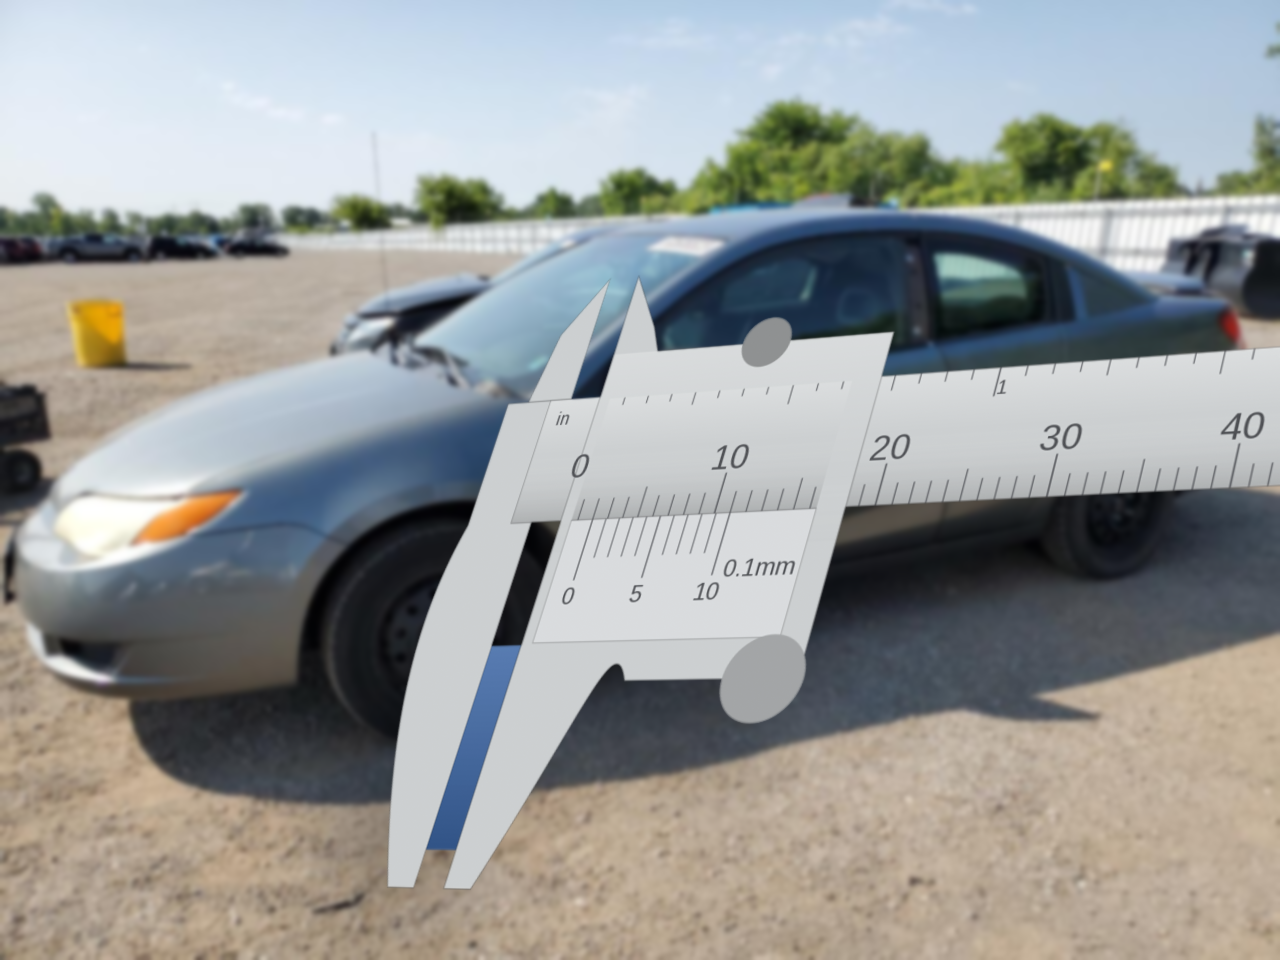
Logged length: 2.0
